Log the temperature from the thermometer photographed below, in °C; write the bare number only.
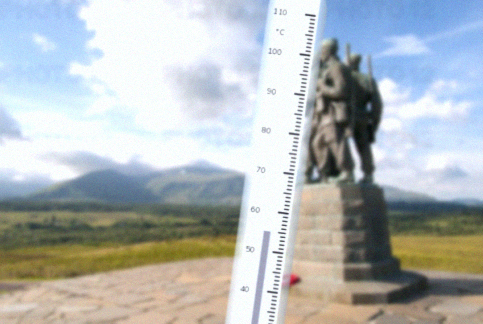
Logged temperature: 55
